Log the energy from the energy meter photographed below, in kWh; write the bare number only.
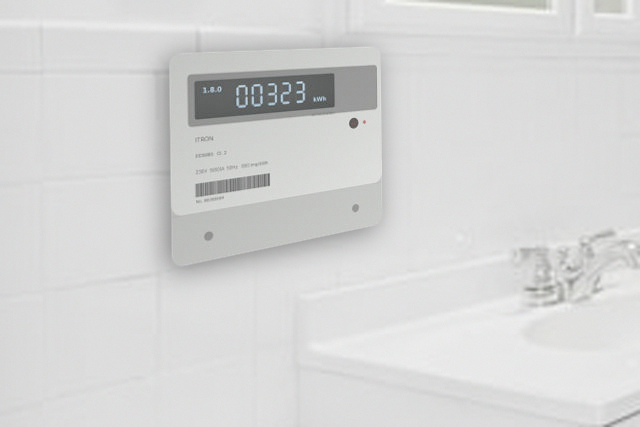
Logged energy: 323
